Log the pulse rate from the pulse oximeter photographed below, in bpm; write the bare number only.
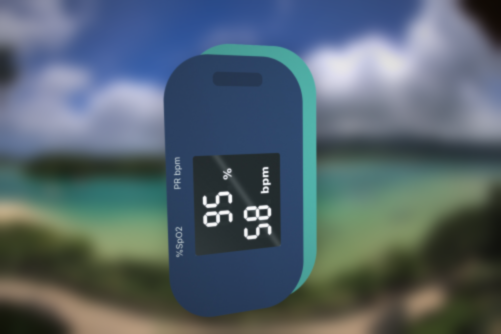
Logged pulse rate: 58
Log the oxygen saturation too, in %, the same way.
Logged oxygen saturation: 95
